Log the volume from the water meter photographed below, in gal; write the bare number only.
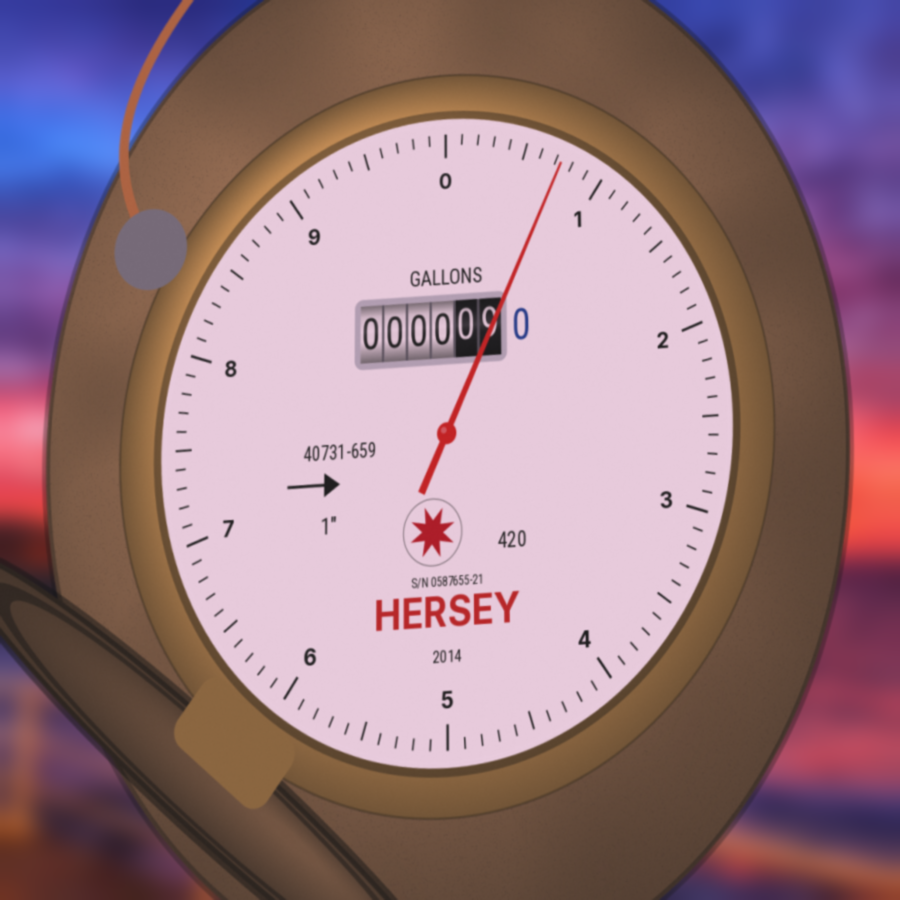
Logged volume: 90.7
